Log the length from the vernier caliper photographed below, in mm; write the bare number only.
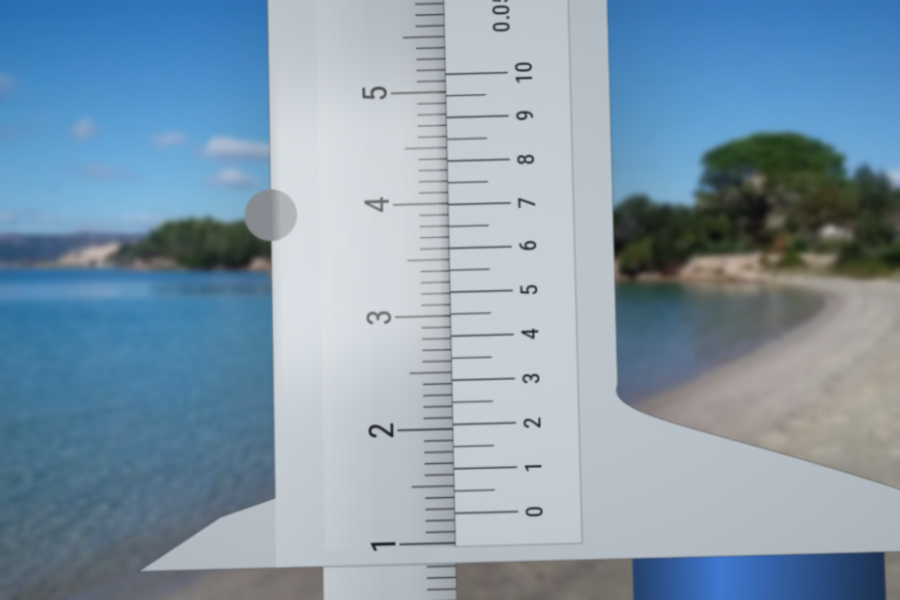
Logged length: 12.6
